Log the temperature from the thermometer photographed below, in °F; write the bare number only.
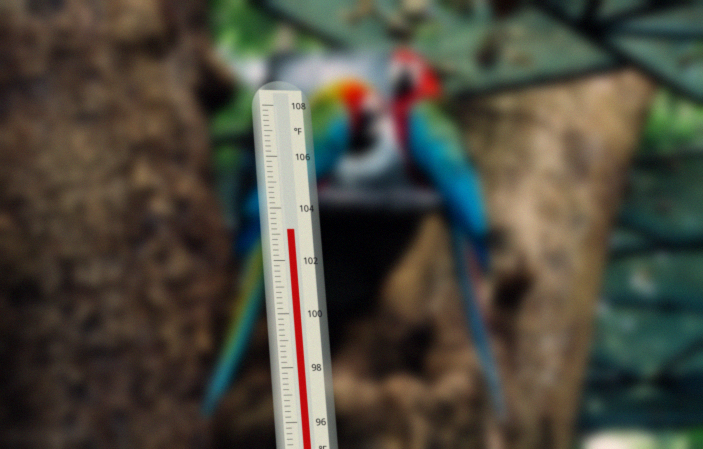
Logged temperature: 103.2
